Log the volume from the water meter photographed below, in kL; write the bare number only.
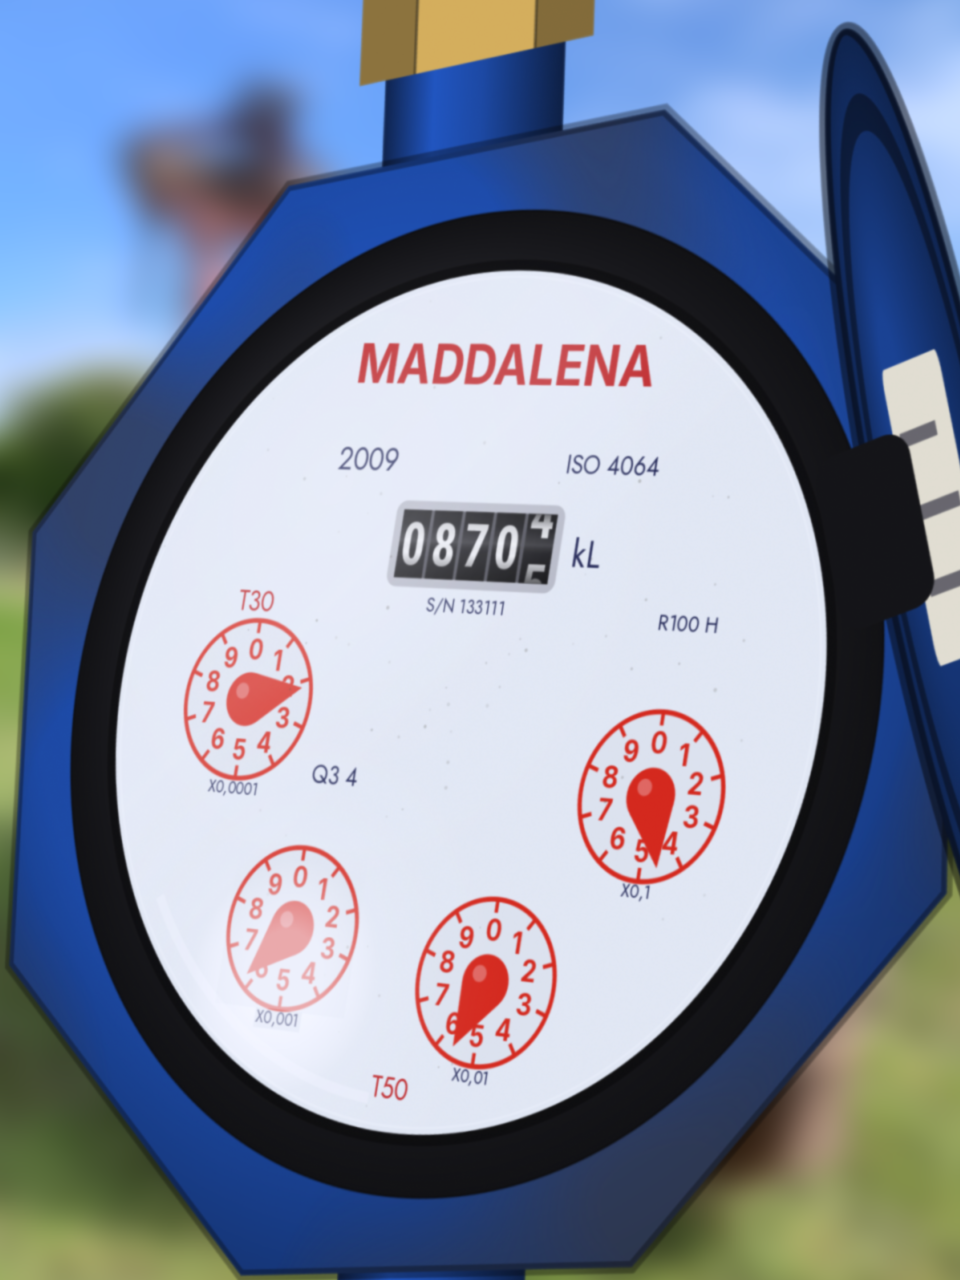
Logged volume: 8704.4562
